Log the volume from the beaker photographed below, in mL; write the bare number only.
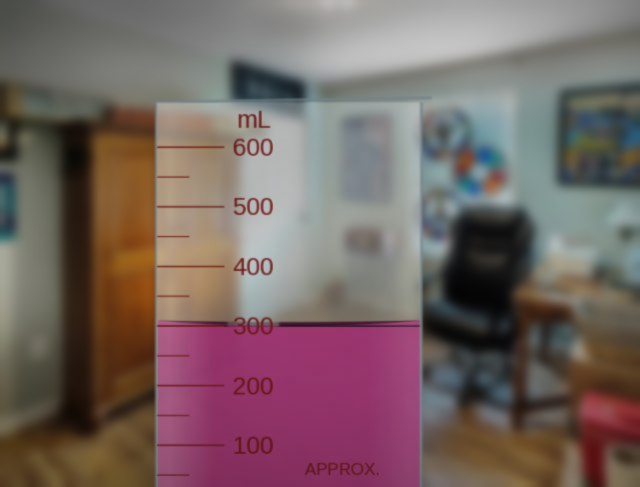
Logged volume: 300
